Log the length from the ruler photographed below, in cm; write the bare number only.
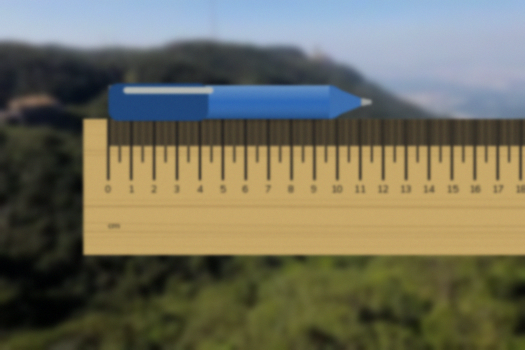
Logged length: 11.5
